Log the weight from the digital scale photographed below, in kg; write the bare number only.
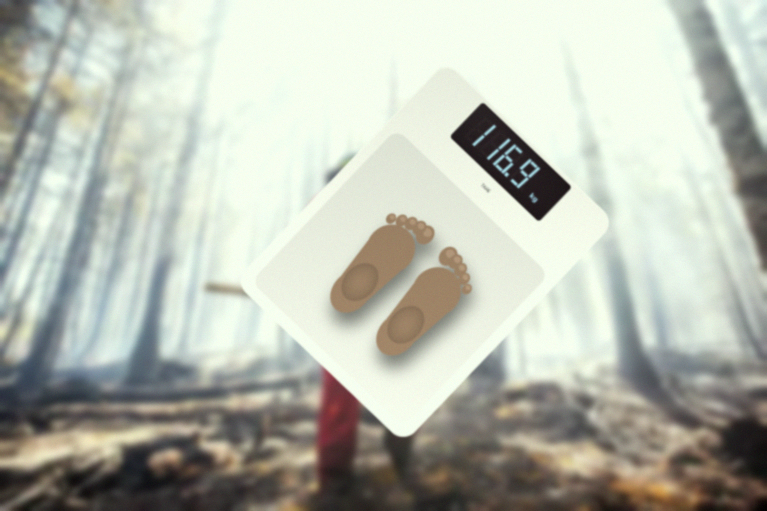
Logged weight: 116.9
